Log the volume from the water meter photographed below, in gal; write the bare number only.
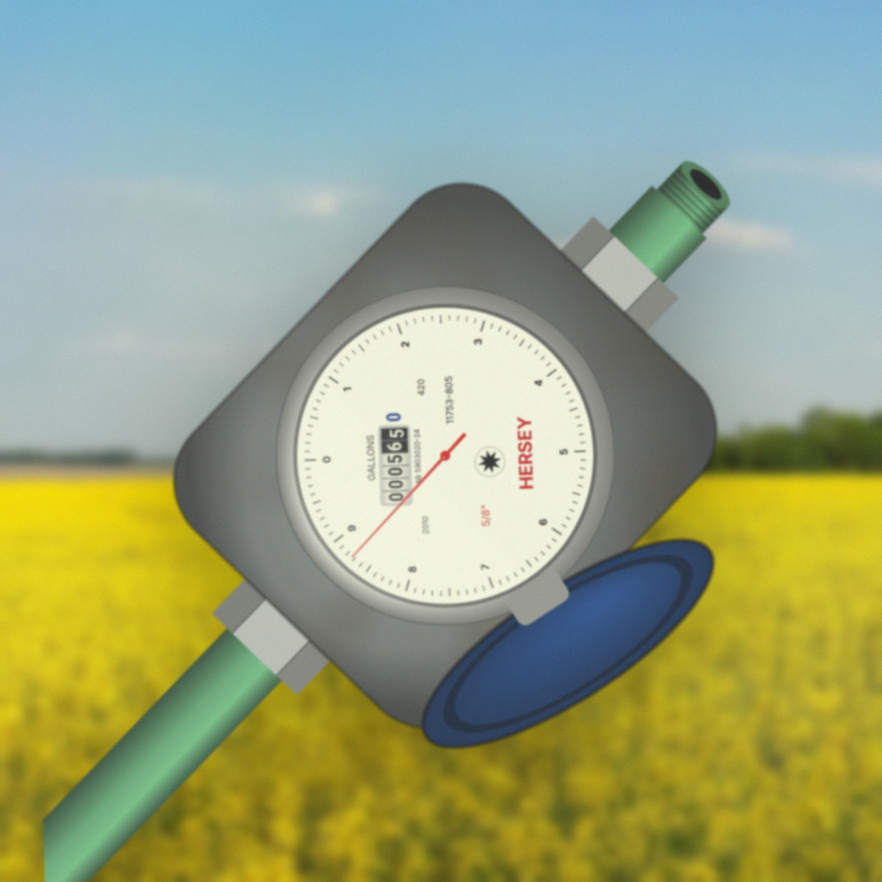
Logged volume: 5648.7
